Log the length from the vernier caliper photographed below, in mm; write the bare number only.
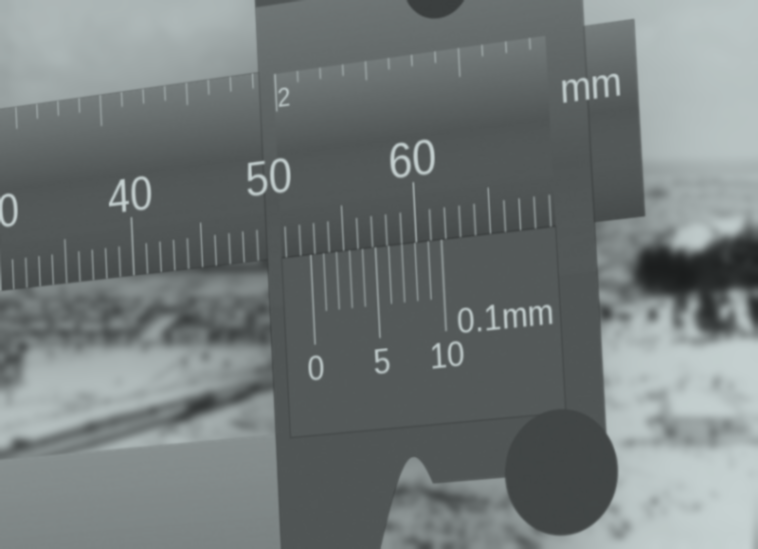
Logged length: 52.7
